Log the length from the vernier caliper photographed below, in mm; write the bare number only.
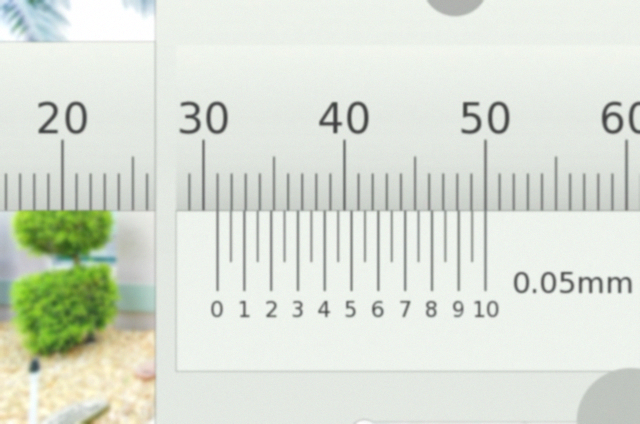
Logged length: 31.0
